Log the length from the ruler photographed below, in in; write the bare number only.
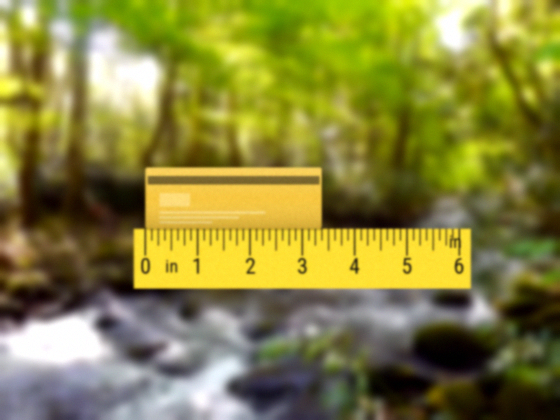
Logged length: 3.375
